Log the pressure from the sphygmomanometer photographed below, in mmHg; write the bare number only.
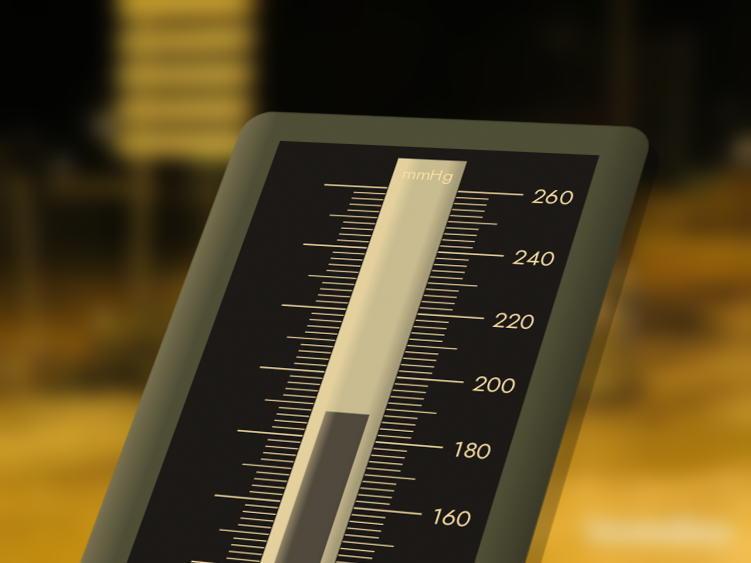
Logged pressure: 188
